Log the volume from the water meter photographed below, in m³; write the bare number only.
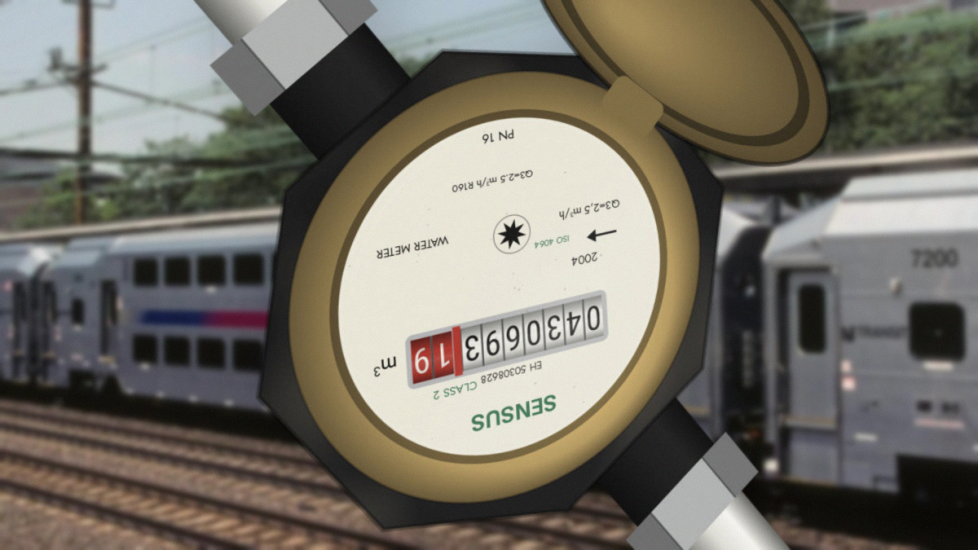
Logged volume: 430693.19
